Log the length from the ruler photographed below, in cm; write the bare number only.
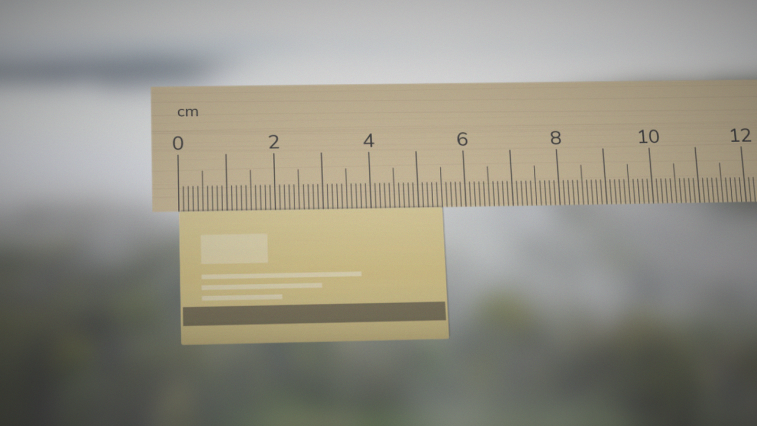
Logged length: 5.5
